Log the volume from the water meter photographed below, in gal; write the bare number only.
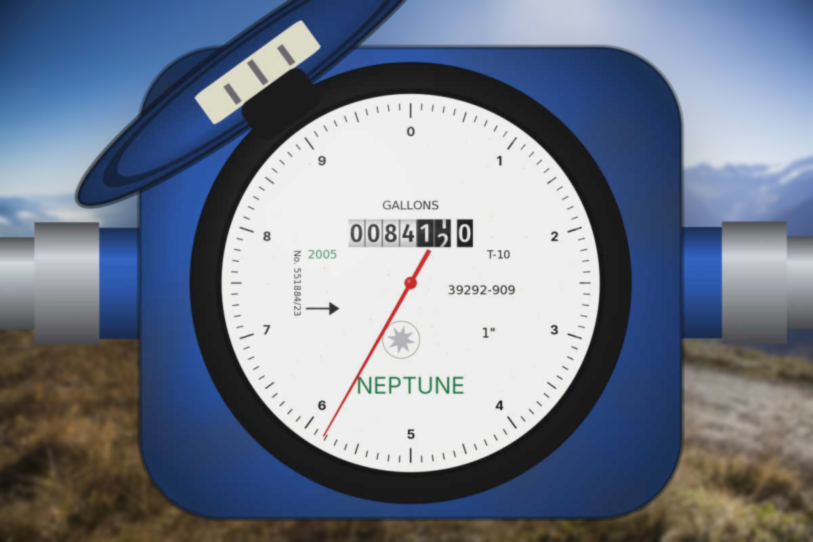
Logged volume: 84115.8
